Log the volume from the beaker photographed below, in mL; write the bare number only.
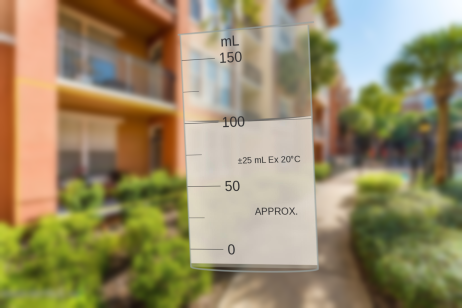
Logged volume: 100
